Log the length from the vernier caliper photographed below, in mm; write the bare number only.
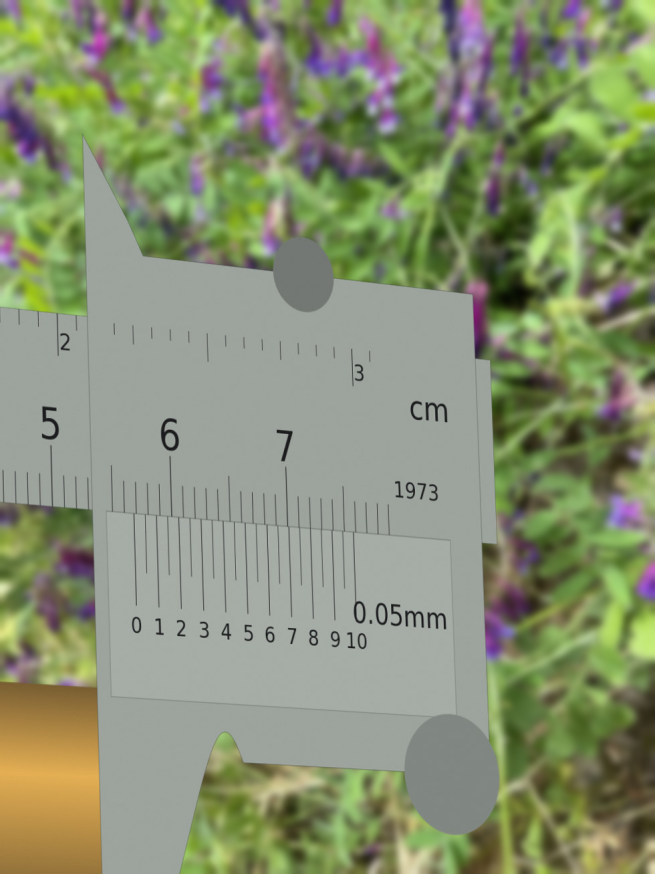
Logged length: 56.8
